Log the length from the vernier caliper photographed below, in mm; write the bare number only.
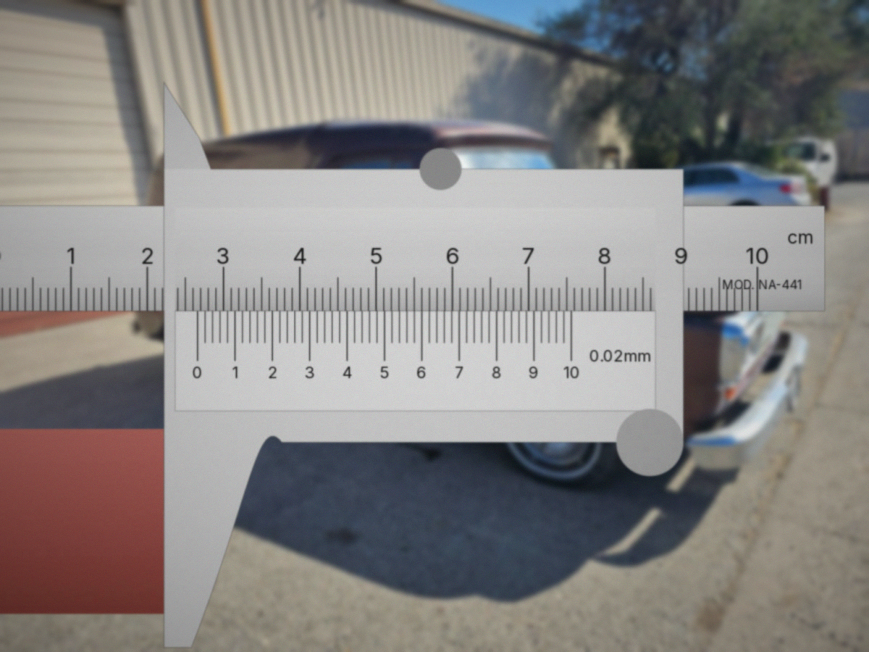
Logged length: 26.6
